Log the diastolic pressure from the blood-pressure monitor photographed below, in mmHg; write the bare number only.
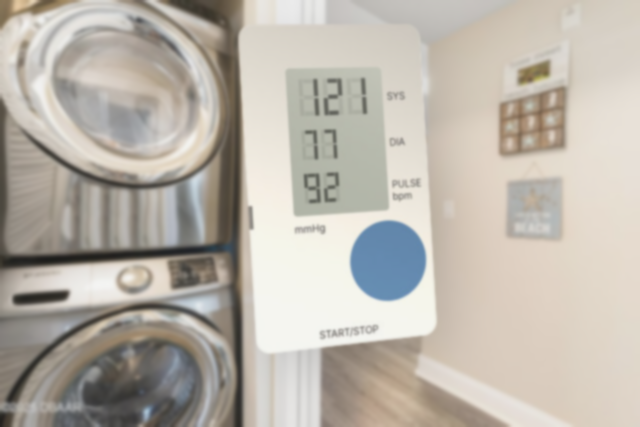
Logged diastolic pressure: 77
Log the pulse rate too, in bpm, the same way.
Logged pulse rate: 92
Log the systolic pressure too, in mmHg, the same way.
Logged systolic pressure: 121
